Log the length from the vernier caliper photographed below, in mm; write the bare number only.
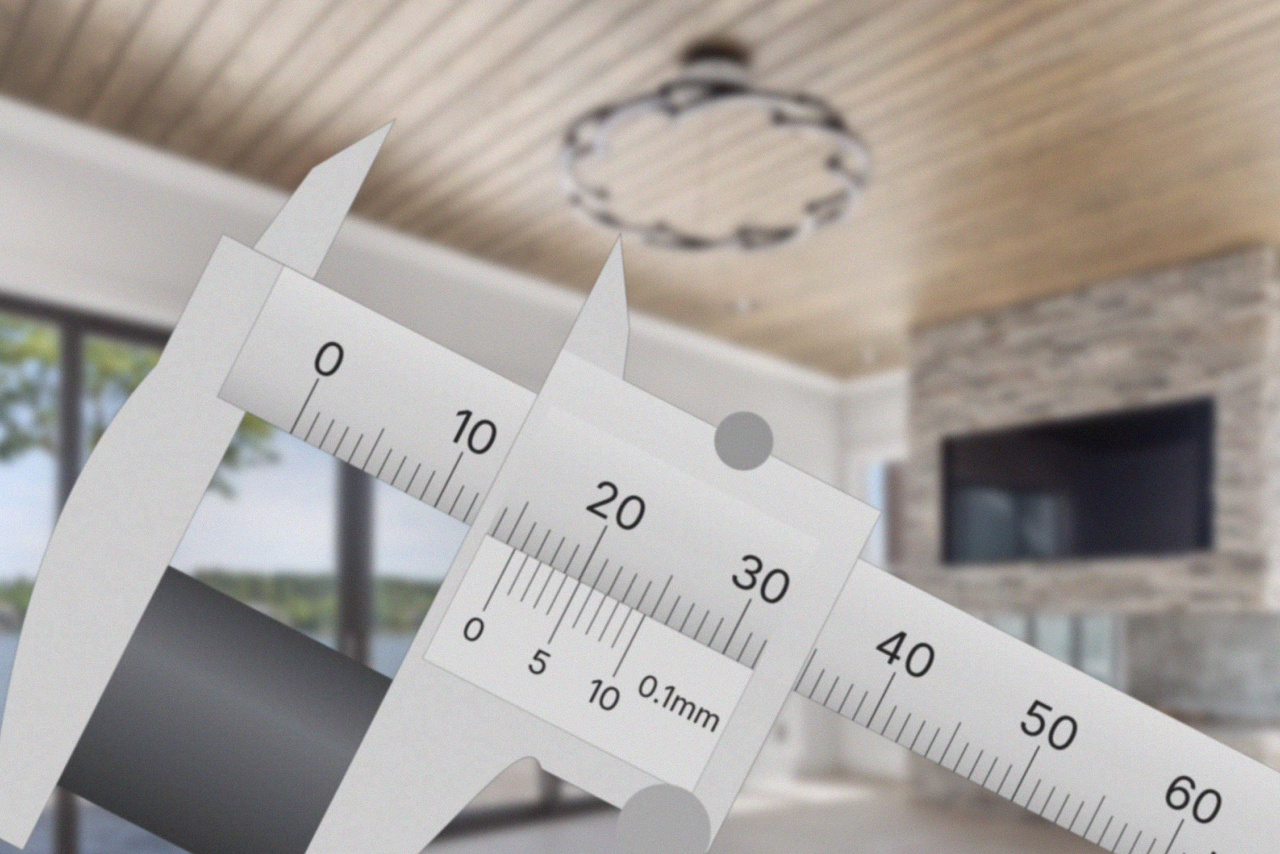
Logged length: 15.6
